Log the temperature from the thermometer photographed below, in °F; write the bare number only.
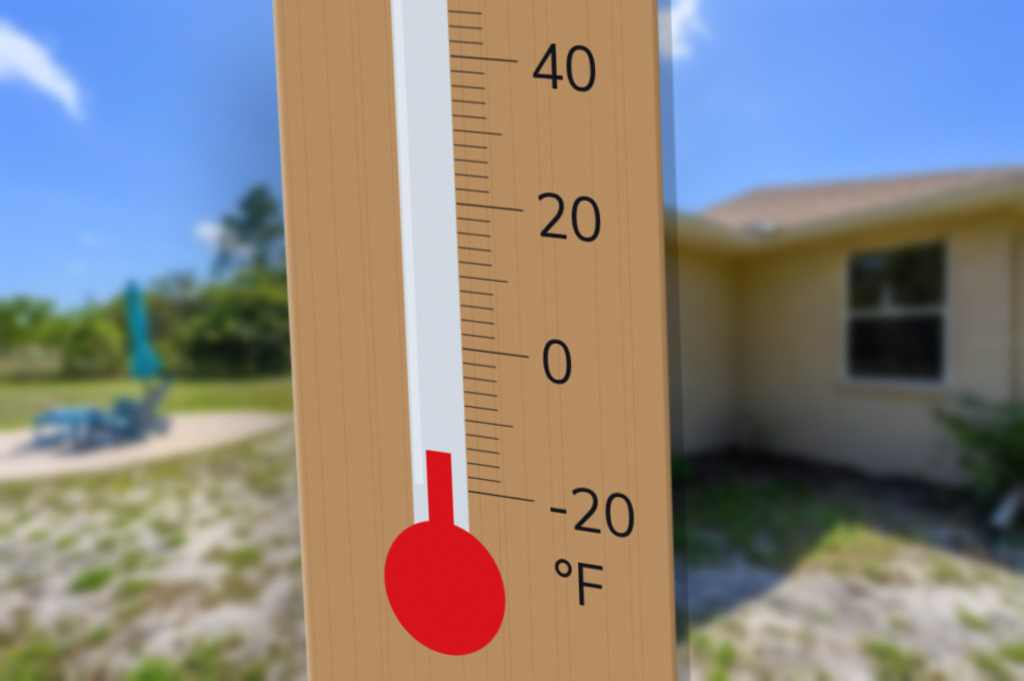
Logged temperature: -15
